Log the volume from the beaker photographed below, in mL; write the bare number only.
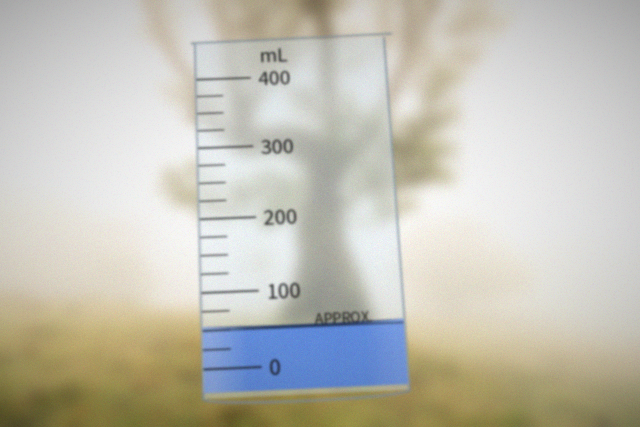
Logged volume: 50
